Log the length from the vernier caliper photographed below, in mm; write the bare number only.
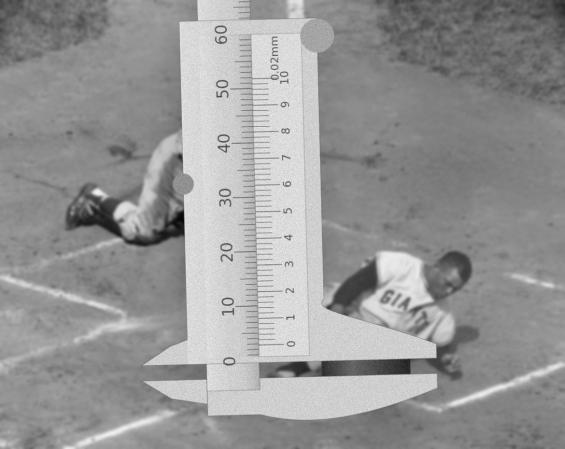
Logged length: 2.8
